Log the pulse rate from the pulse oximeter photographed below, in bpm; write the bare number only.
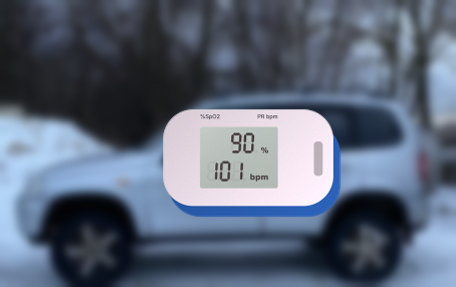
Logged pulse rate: 101
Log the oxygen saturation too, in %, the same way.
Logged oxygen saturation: 90
